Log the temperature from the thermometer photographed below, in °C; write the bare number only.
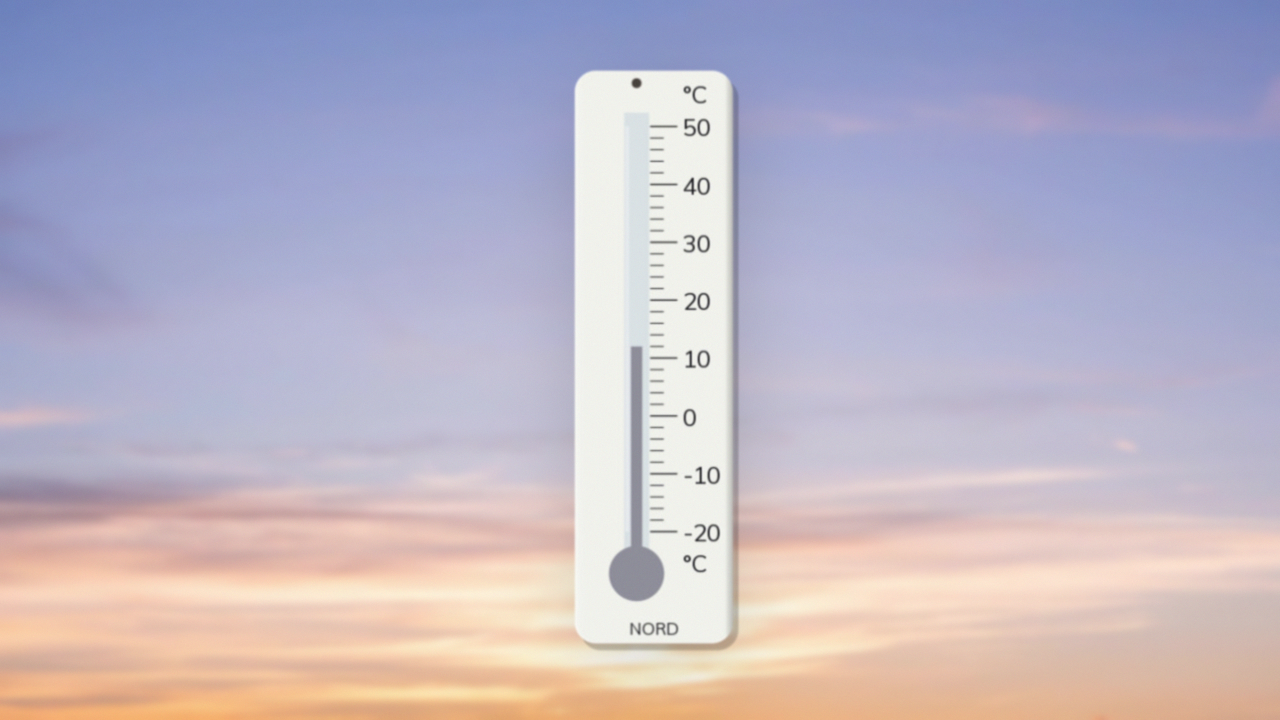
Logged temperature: 12
